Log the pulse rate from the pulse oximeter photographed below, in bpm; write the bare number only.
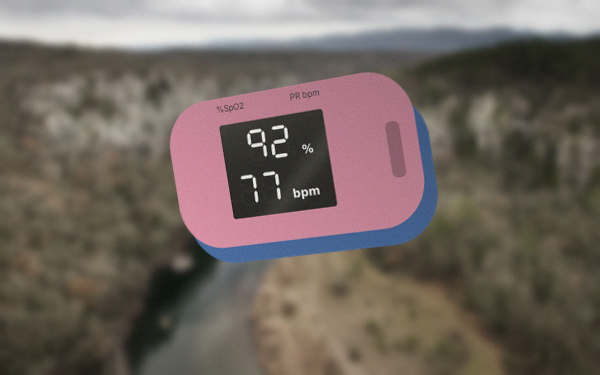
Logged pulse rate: 77
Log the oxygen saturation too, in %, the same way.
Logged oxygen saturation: 92
